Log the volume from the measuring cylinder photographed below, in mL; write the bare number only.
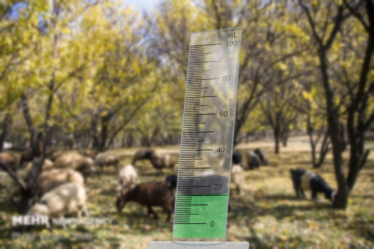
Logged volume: 15
